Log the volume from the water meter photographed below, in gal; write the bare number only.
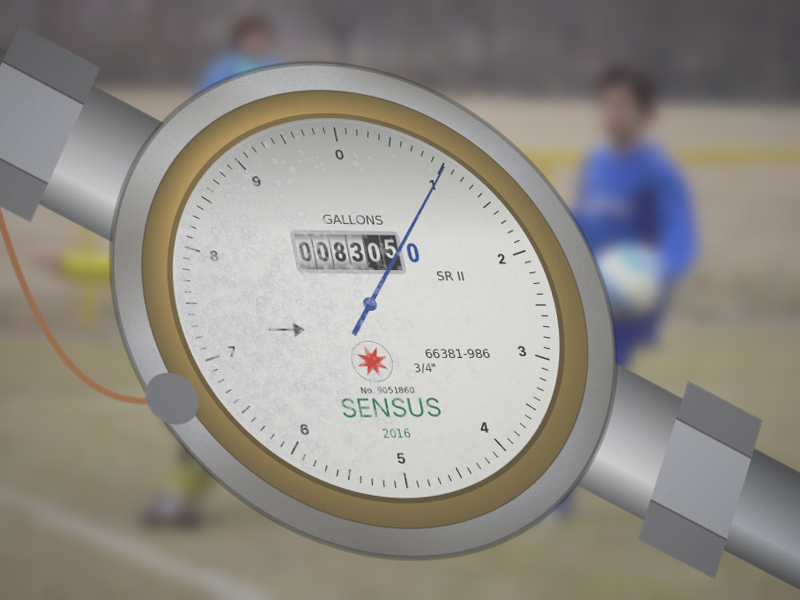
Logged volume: 83051.0
